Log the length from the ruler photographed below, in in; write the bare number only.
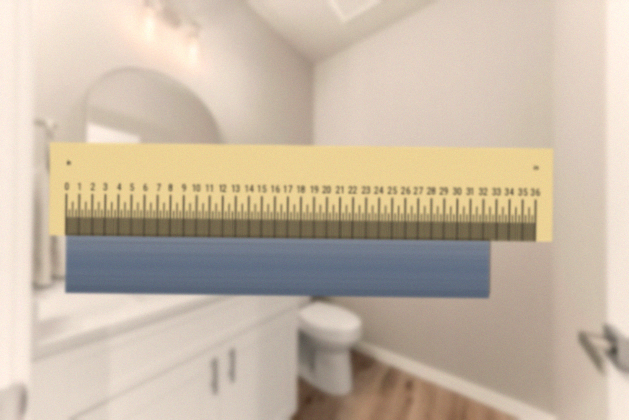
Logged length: 32.5
